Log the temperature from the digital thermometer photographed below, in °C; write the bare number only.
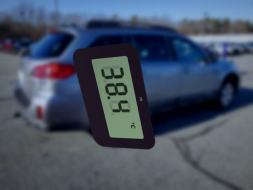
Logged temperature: 38.4
